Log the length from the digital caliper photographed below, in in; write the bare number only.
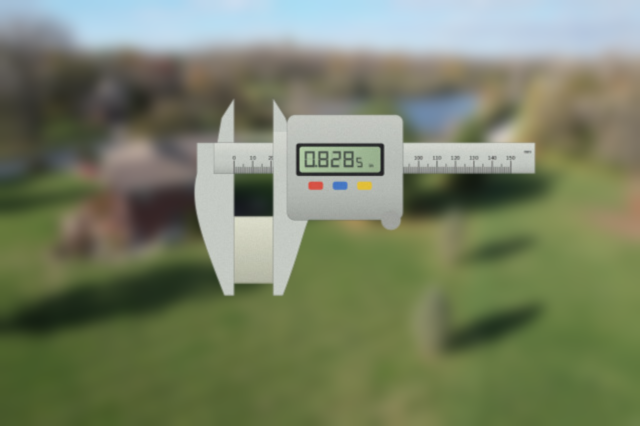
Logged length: 0.8285
